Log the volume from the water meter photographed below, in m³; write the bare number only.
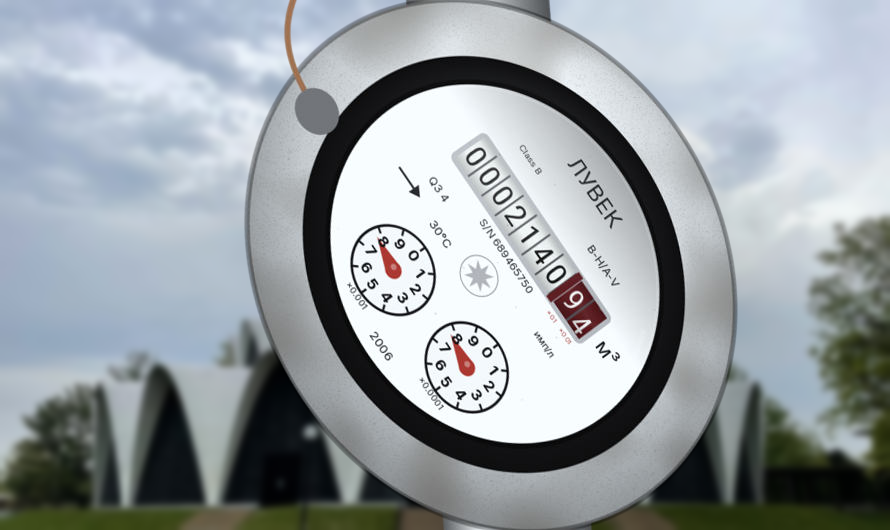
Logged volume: 2140.9377
